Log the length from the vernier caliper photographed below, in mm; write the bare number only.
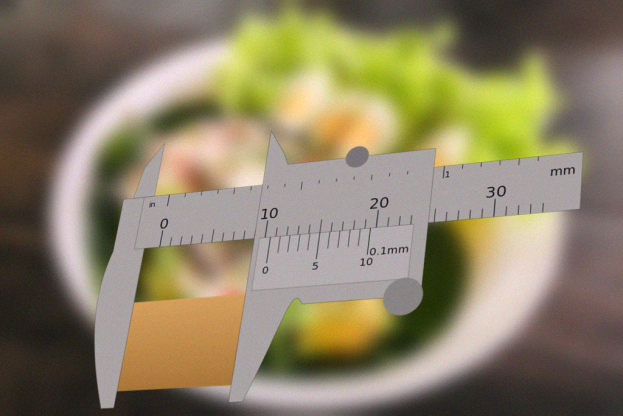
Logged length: 10.5
